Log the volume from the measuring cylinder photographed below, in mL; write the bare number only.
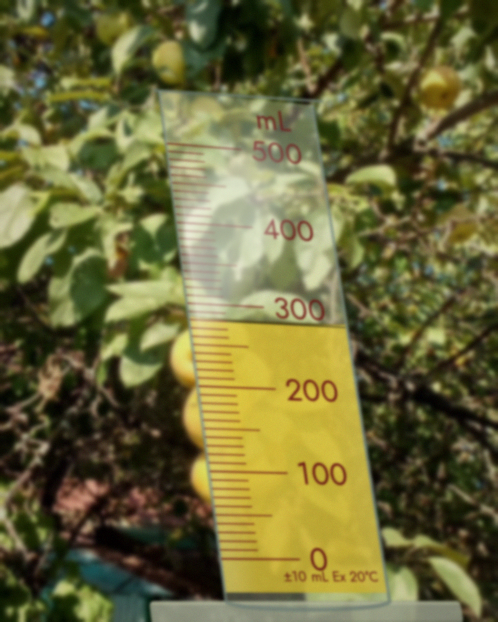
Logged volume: 280
